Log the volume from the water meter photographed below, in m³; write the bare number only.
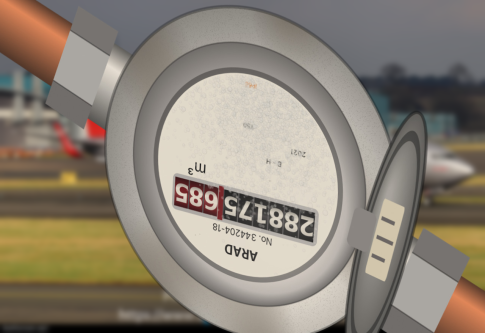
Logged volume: 288175.685
